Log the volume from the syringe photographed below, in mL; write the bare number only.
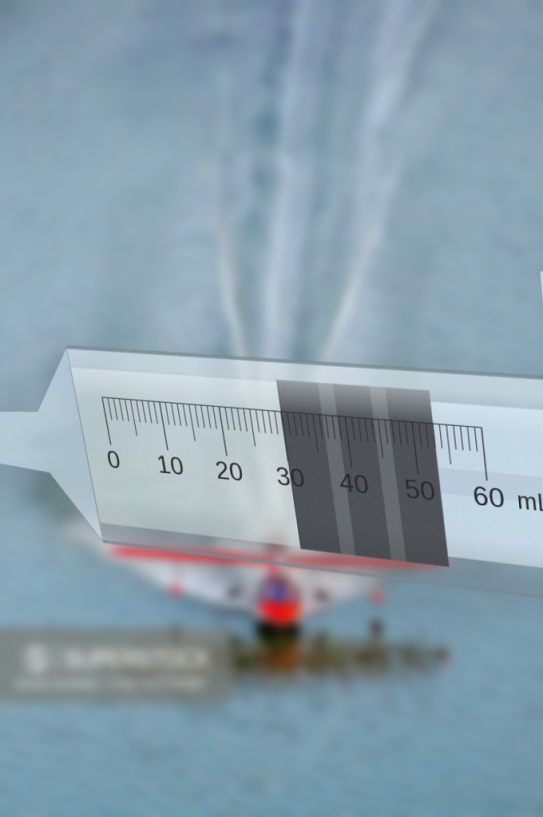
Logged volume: 30
